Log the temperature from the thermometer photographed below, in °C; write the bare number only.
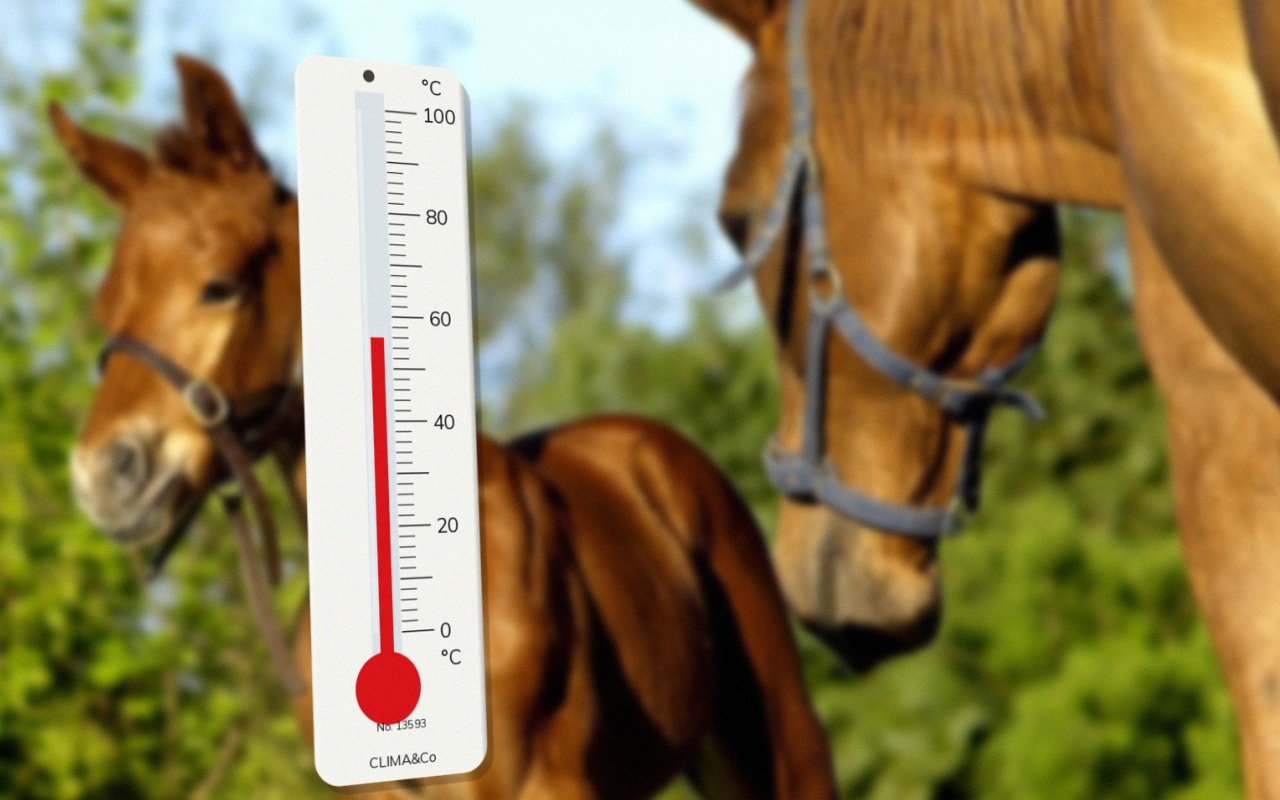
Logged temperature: 56
